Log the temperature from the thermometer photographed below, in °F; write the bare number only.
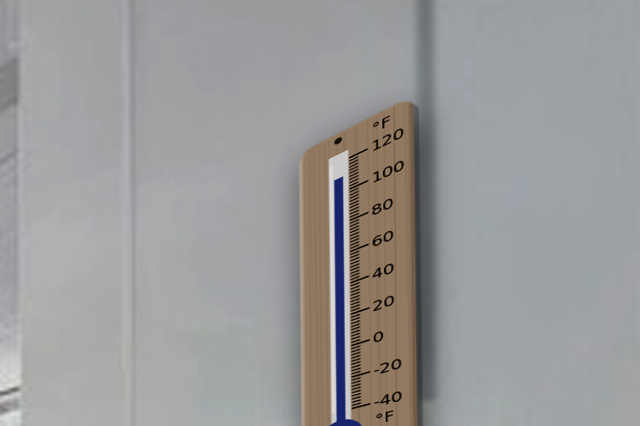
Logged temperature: 110
